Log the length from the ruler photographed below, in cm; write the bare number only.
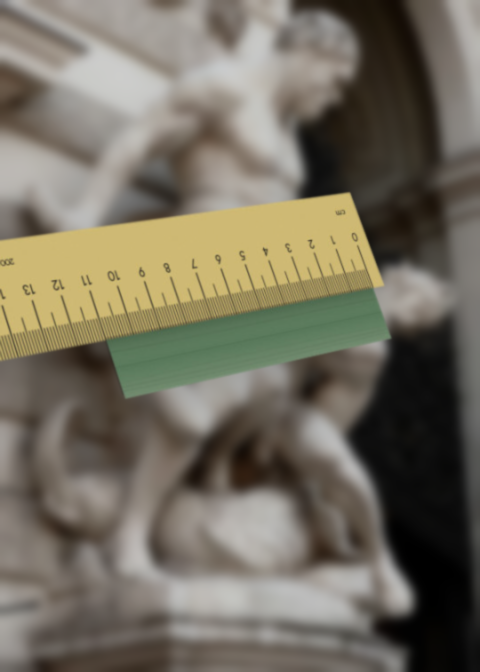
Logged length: 11
